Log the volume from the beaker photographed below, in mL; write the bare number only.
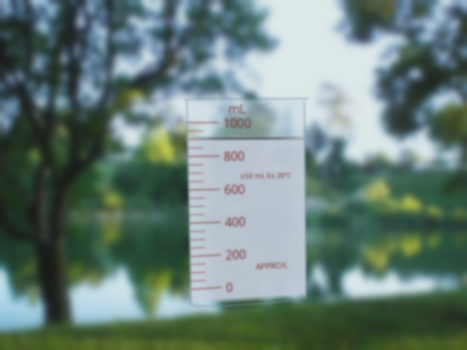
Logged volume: 900
